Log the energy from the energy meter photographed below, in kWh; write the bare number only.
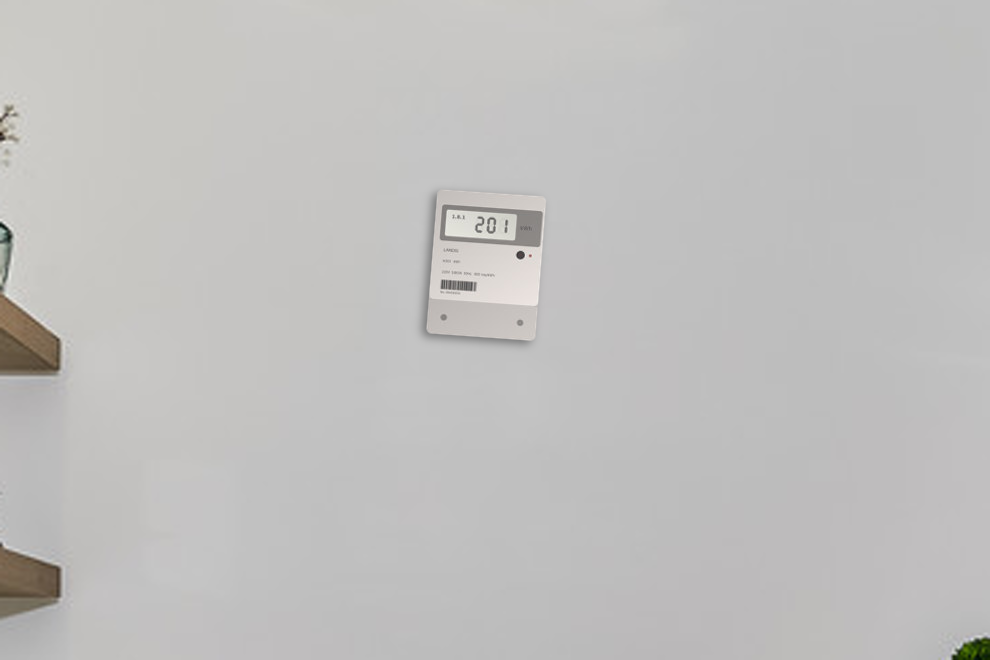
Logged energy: 201
